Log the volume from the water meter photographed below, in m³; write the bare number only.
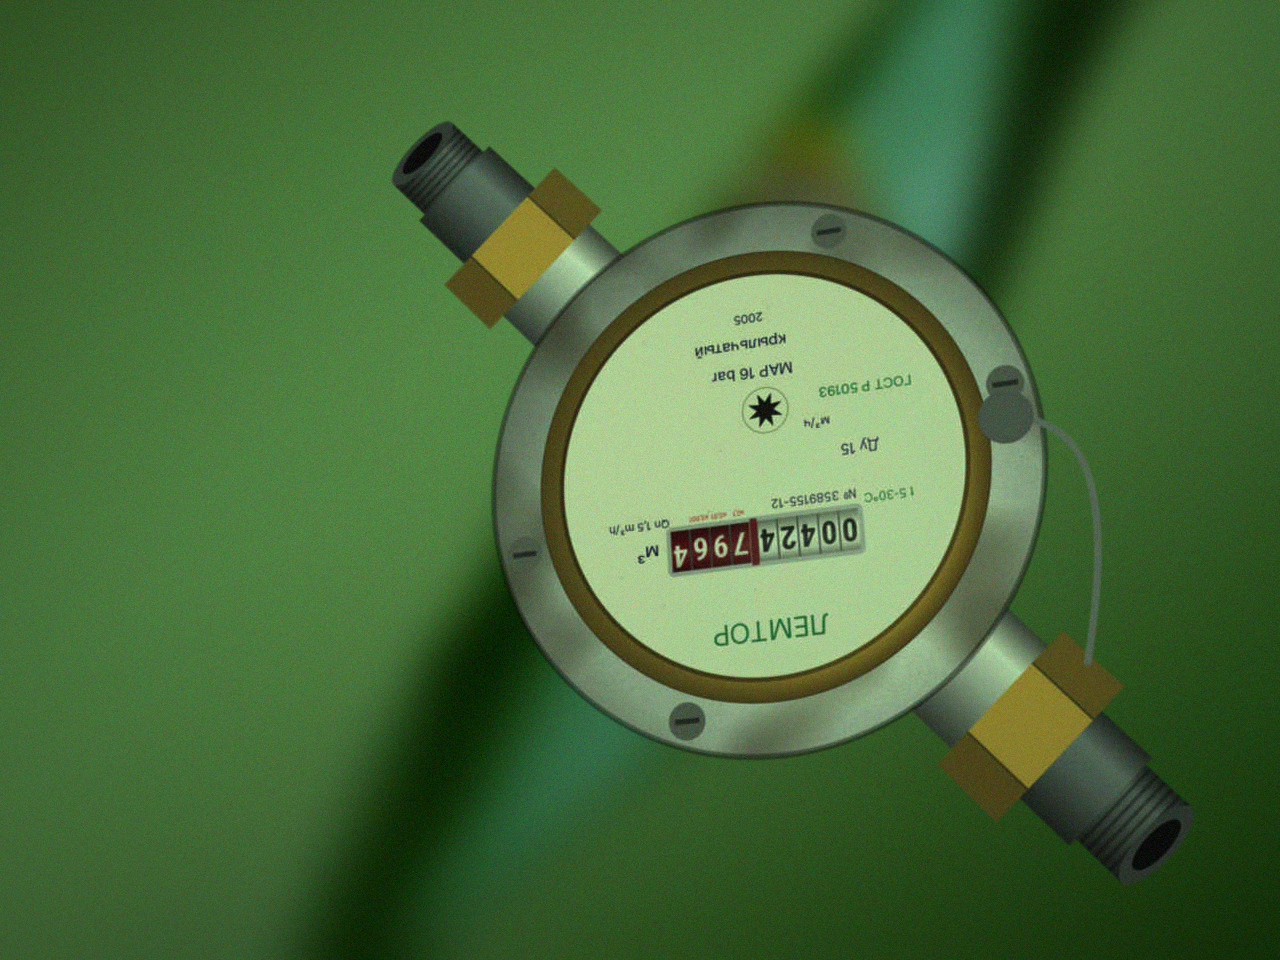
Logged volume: 424.7964
